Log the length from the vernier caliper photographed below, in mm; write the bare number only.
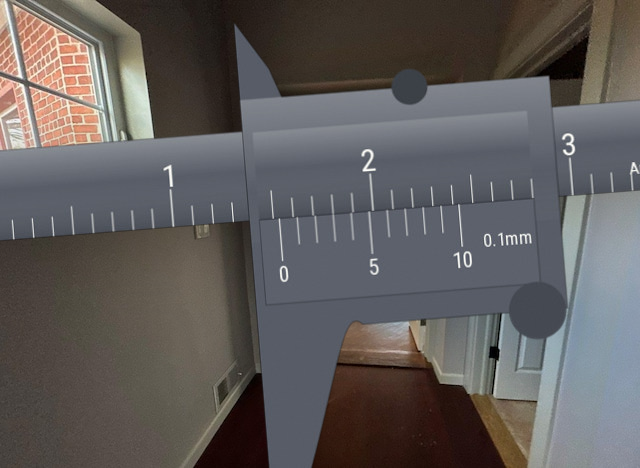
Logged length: 15.3
